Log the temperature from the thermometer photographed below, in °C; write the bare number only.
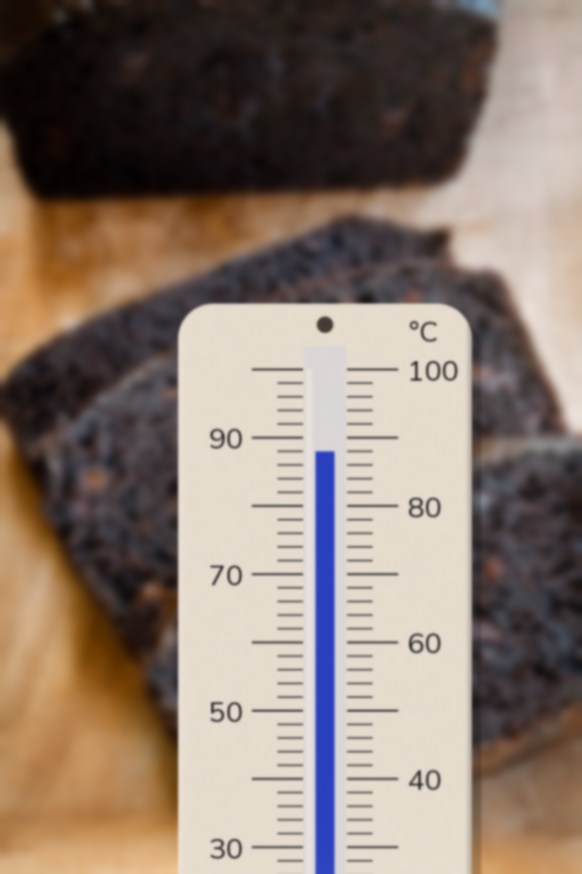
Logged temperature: 88
